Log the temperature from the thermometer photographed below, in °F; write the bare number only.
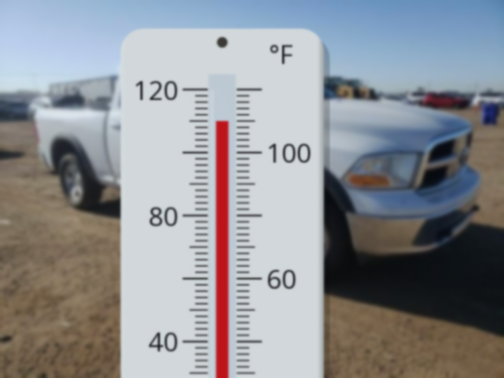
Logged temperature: 110
